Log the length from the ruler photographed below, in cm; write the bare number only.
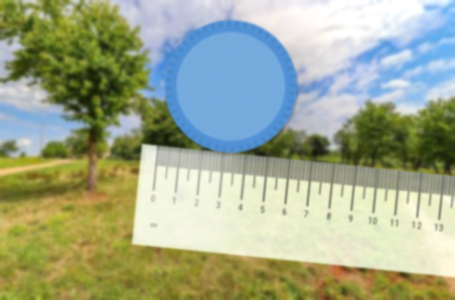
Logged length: 6
